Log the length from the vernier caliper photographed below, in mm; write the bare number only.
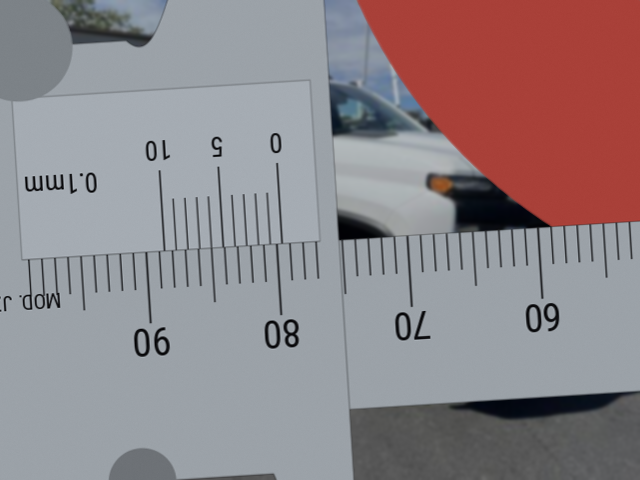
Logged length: 79.6
